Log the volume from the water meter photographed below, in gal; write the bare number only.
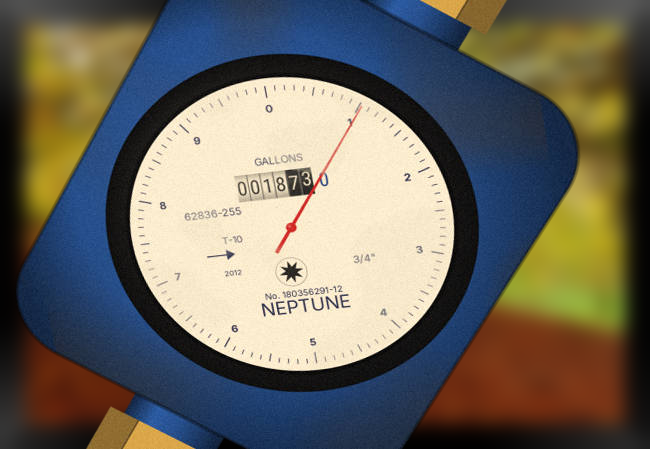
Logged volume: 18731.0
